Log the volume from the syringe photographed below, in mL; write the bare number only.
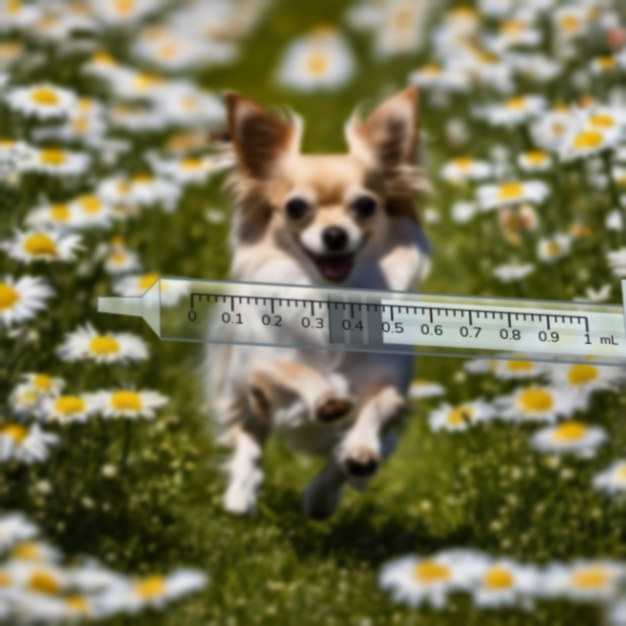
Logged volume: 0.34
